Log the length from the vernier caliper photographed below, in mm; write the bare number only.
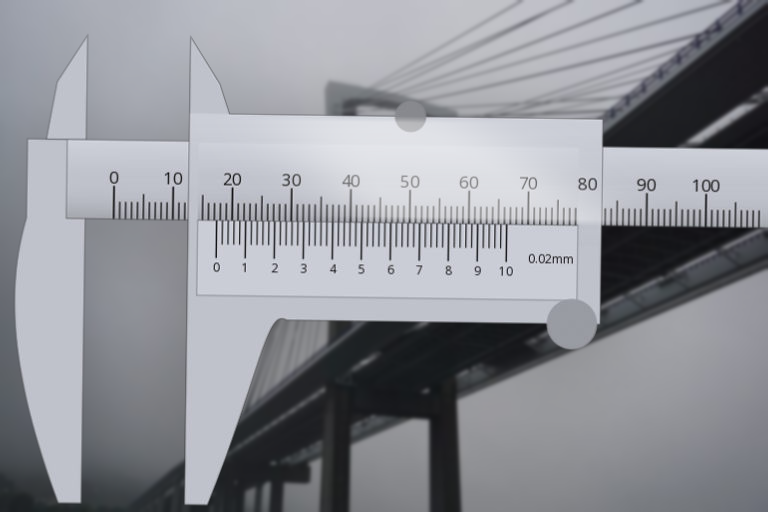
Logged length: 17.4
